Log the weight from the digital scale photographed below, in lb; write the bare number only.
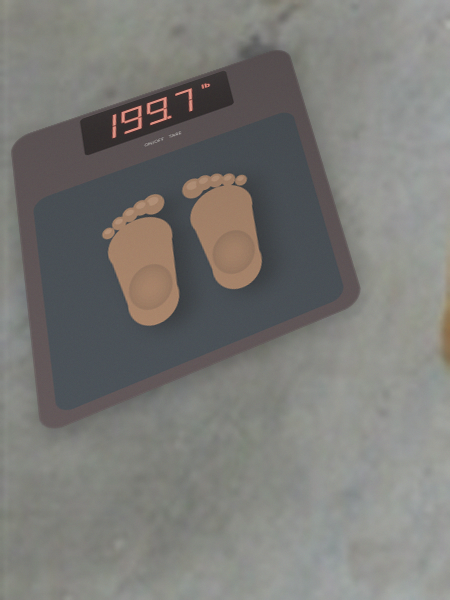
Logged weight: 199.7
